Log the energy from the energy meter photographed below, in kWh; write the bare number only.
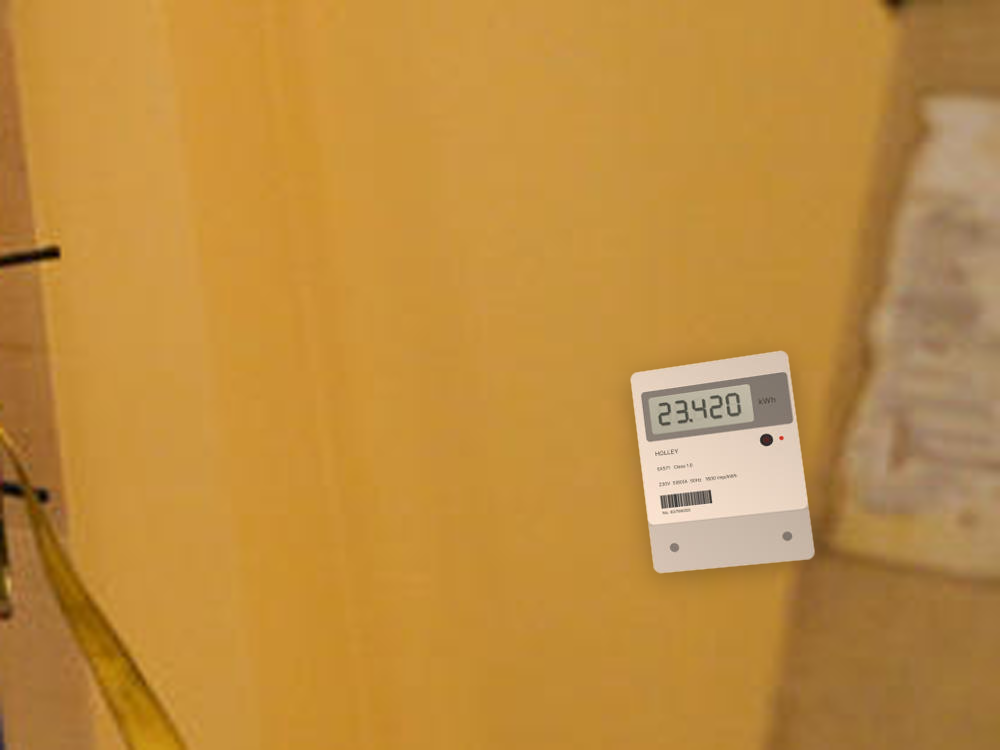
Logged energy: 23.420
